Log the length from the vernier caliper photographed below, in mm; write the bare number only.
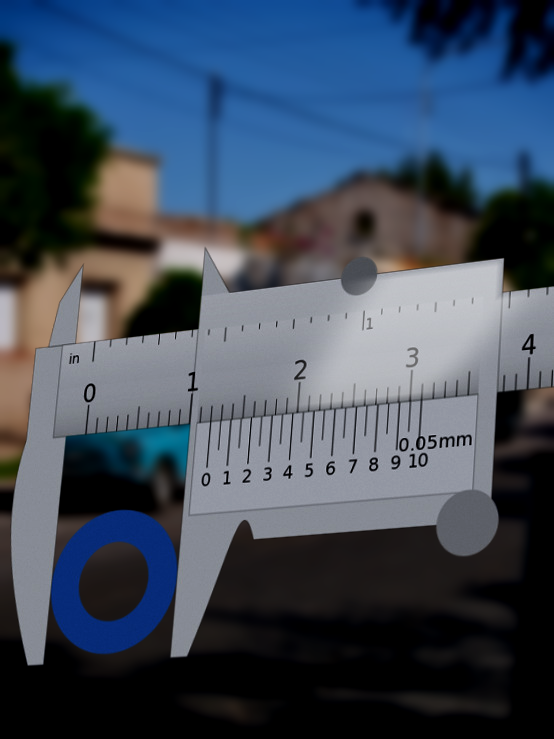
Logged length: 12.0
